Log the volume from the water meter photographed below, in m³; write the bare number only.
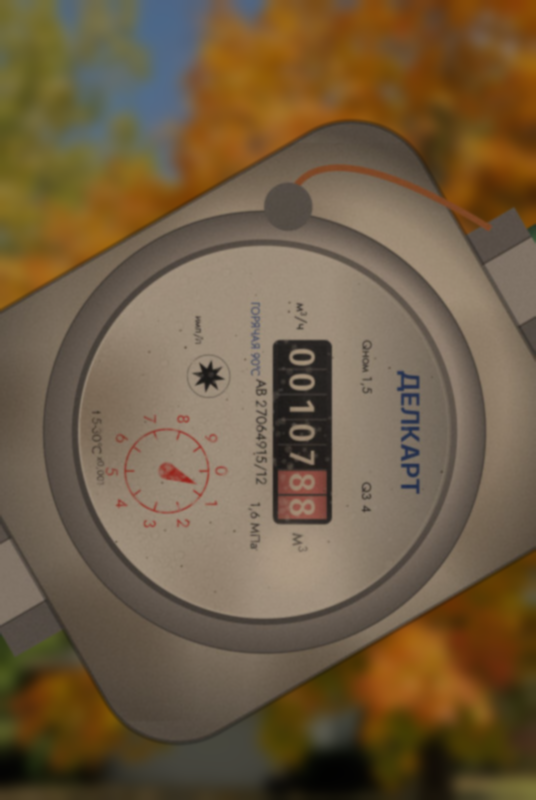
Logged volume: 107.880
